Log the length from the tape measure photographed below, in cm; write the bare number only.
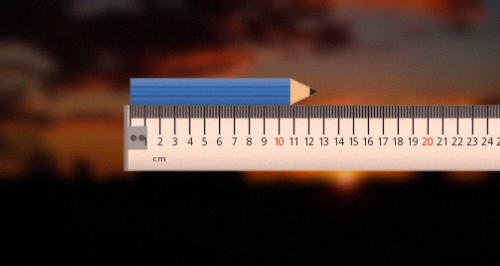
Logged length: 12.5
